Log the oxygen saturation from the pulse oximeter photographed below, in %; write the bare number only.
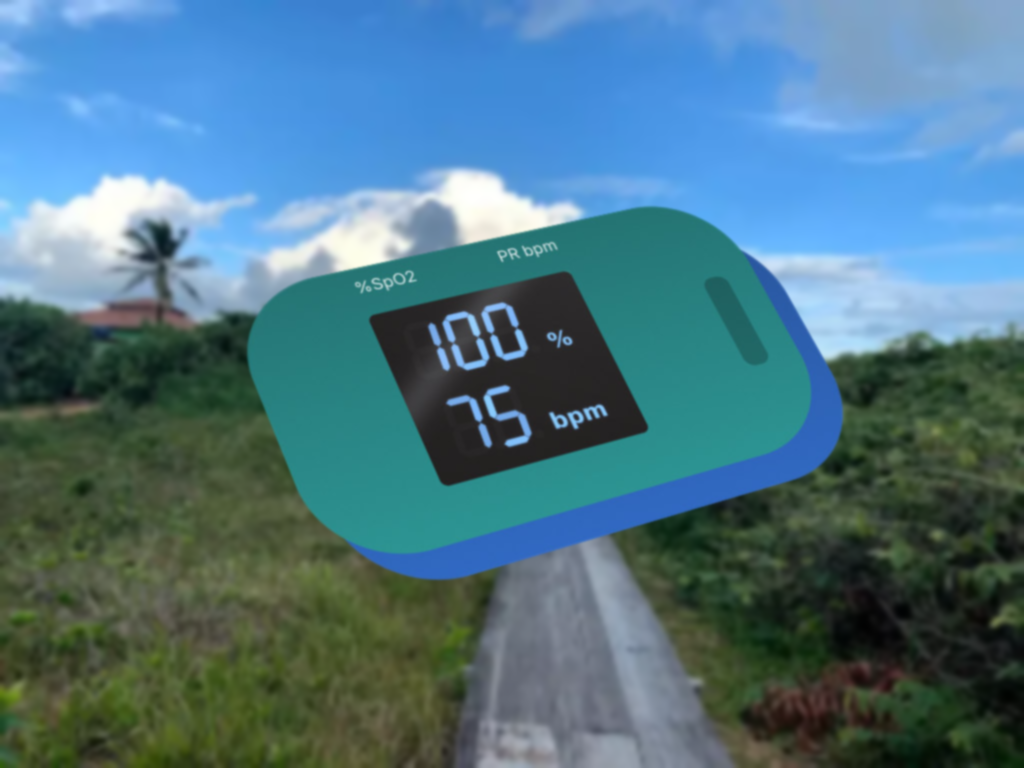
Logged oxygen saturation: 100
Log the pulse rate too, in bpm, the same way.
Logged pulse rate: 75
